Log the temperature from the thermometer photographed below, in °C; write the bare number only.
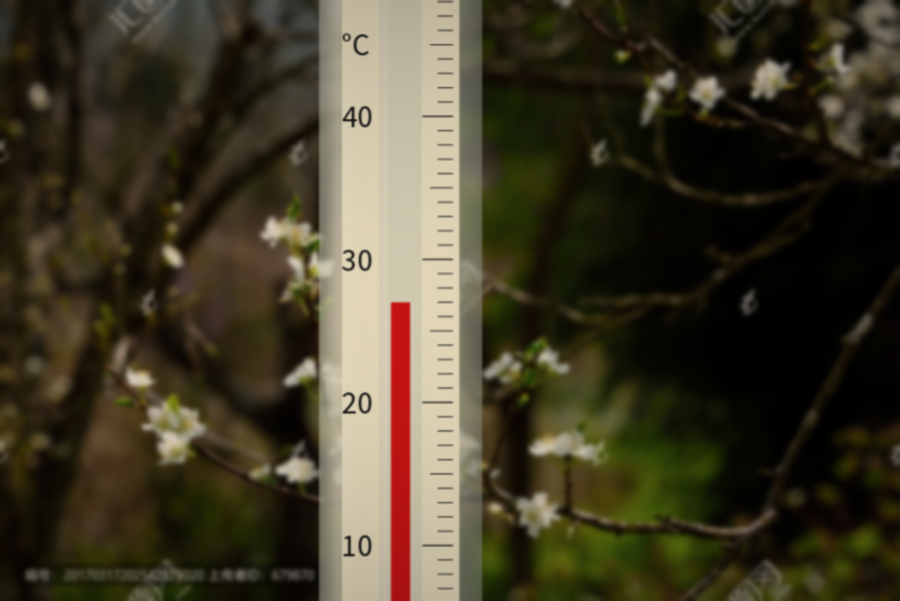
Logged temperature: 27
